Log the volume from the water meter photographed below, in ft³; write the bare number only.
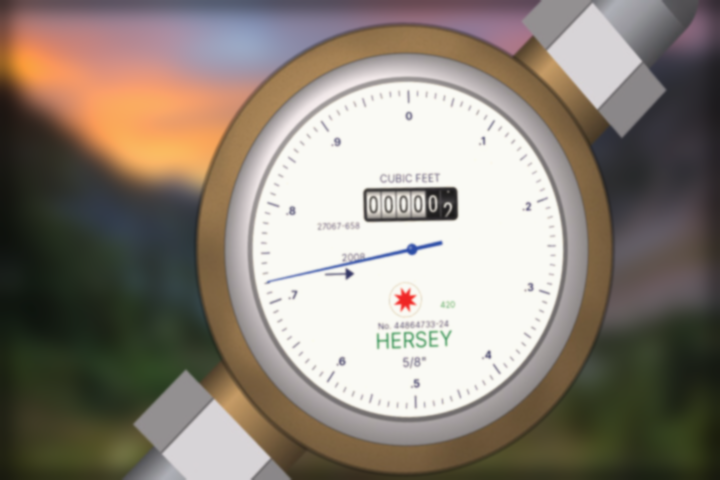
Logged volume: 1.72
